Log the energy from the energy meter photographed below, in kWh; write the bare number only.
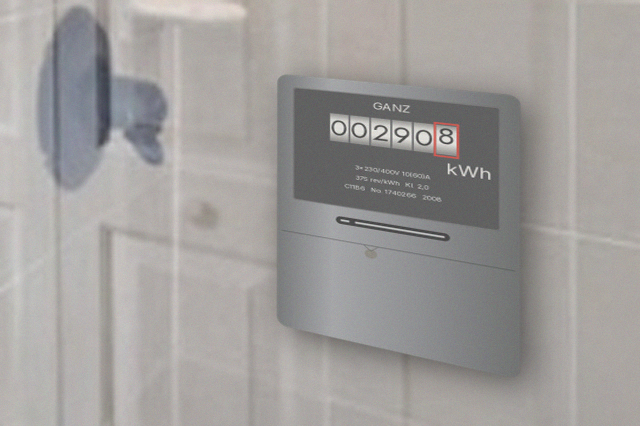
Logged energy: 290.8
